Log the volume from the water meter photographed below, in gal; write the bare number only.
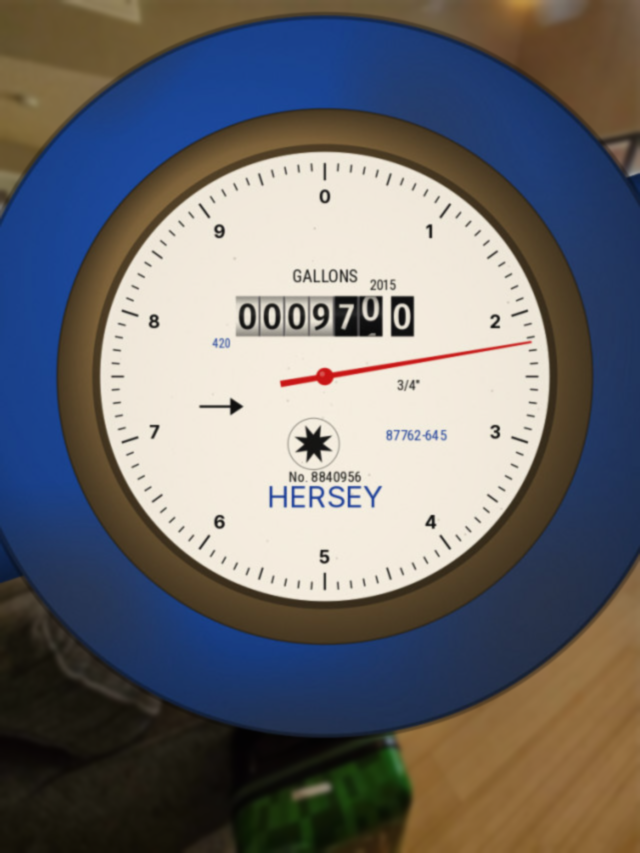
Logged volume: 9702.2
